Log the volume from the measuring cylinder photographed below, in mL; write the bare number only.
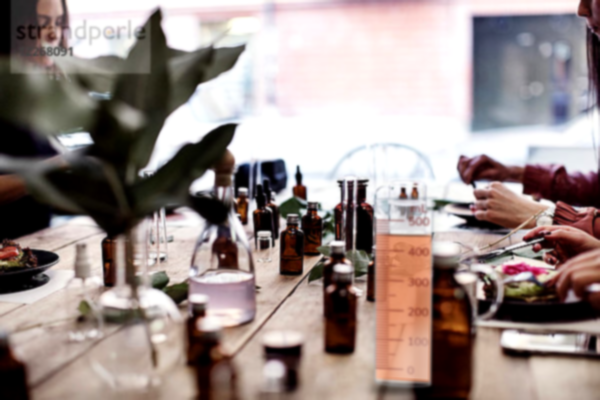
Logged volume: 450
